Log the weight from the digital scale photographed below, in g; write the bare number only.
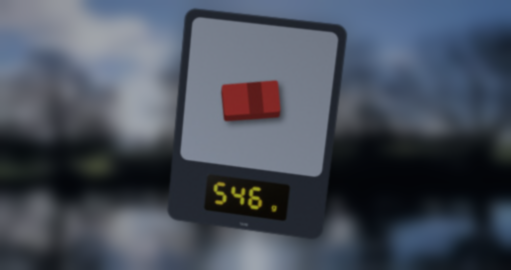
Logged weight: 546
